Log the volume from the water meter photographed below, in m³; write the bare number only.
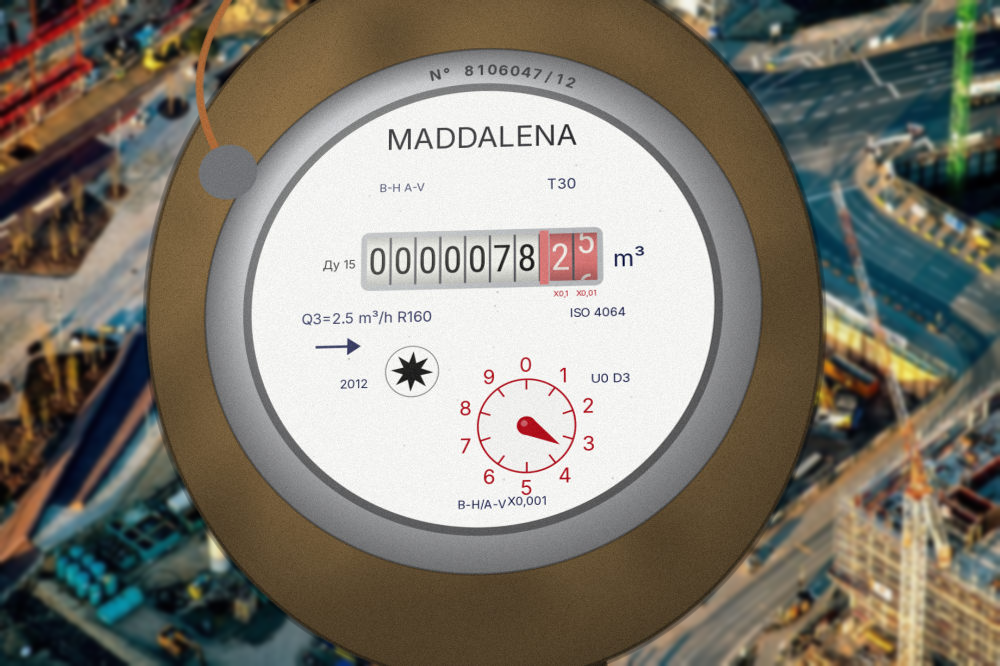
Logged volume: 78.253
